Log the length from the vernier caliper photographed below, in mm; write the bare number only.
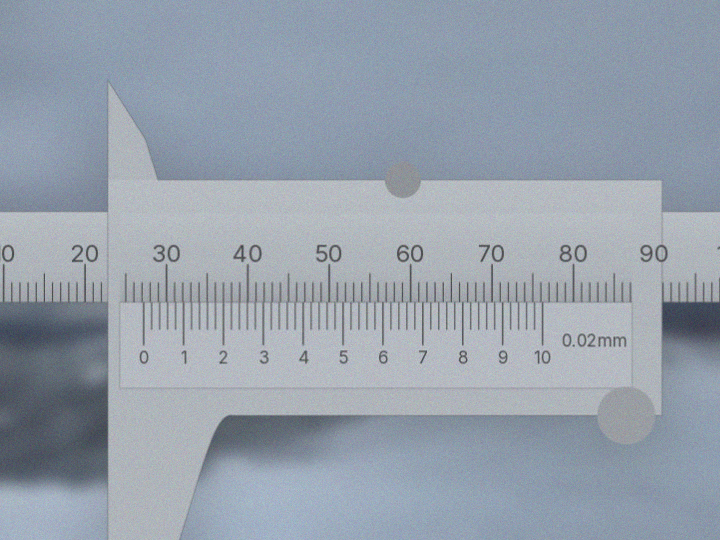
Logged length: 27.2
